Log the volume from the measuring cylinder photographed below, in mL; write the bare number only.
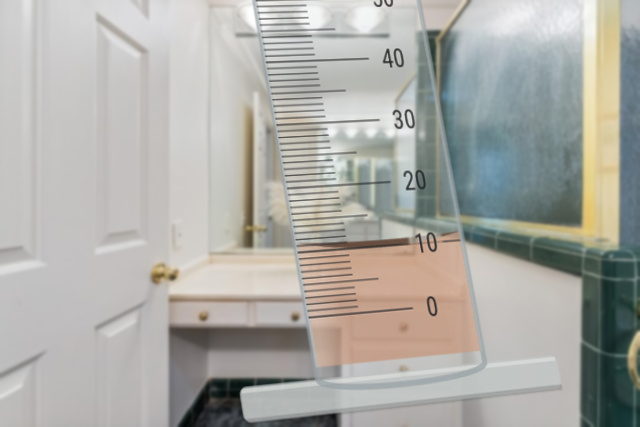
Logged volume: 10
